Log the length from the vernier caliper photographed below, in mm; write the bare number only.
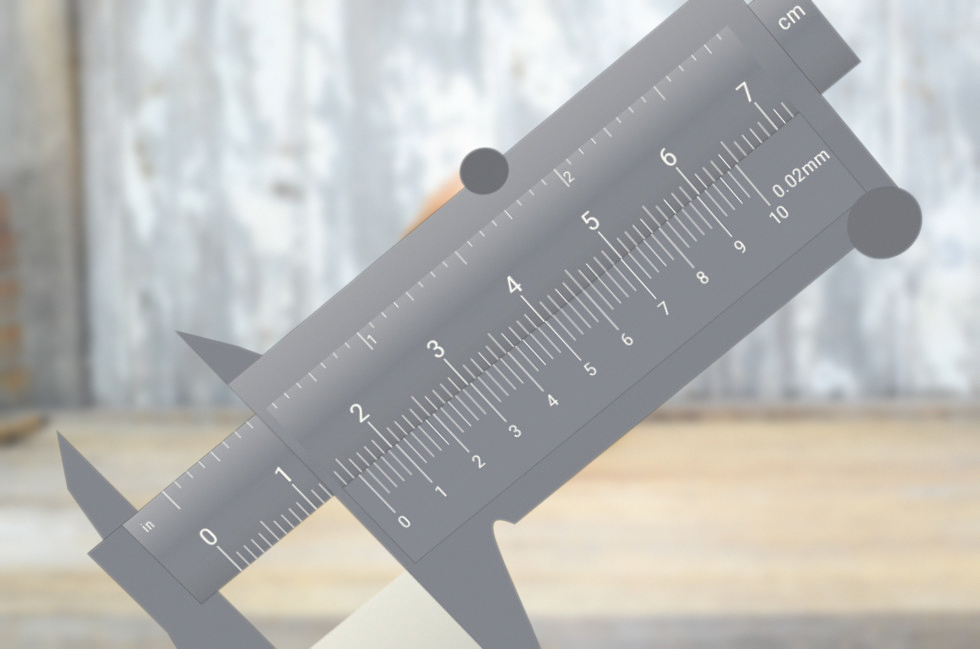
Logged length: 15.6
